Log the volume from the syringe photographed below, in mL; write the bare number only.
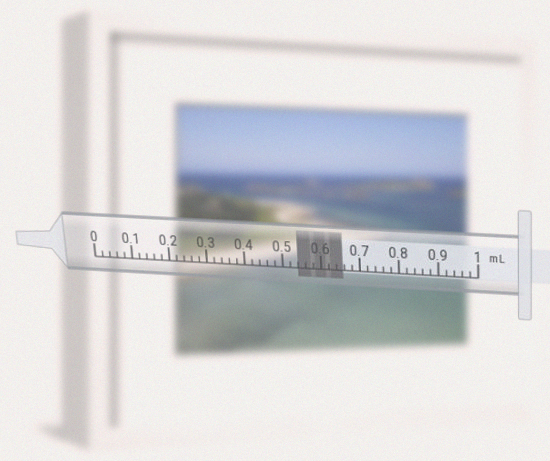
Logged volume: 0.54
